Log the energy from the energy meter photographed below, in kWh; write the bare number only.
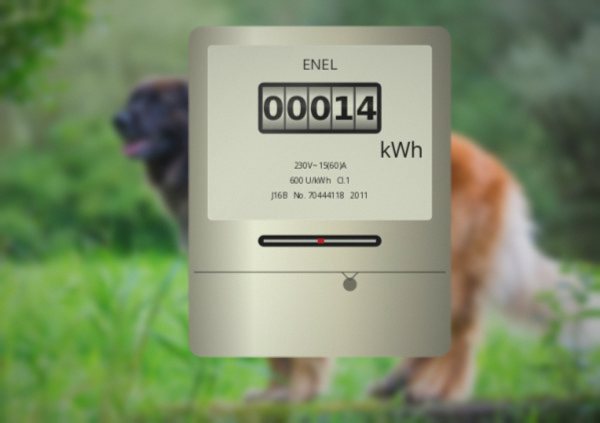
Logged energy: 14
